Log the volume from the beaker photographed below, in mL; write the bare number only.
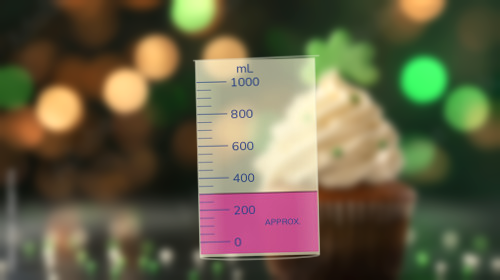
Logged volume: 300
